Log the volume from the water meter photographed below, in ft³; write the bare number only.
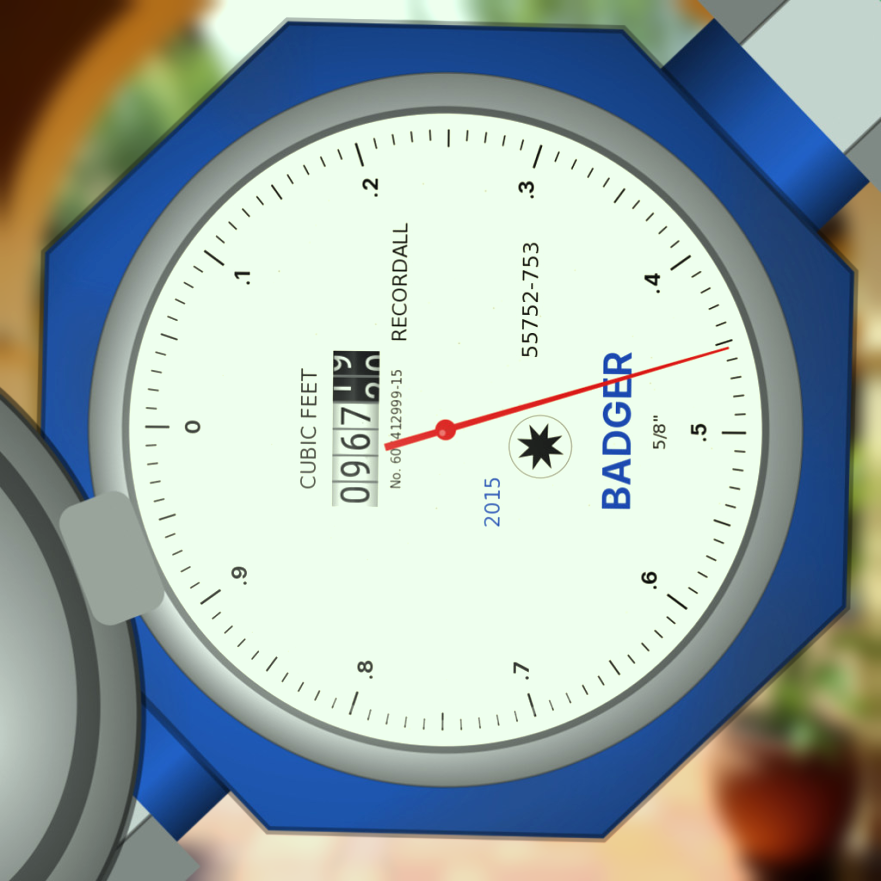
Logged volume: 96719.45
